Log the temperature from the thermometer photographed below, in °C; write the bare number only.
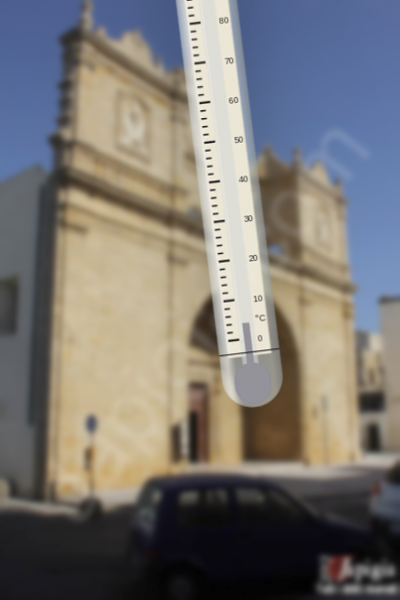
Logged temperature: 4
